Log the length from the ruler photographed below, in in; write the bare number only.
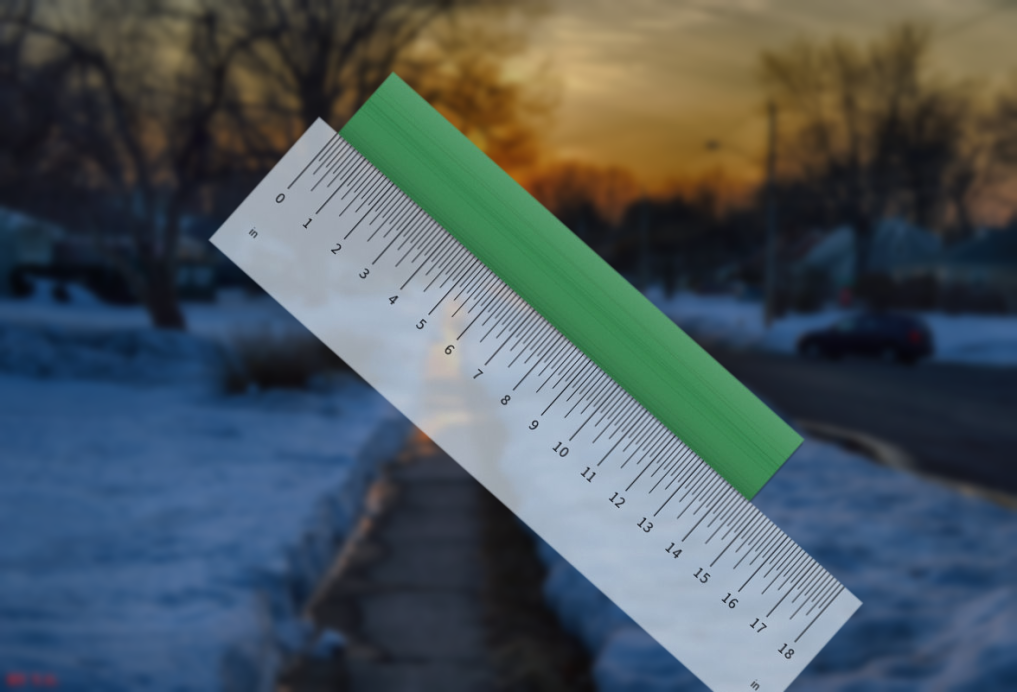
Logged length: 14.625
